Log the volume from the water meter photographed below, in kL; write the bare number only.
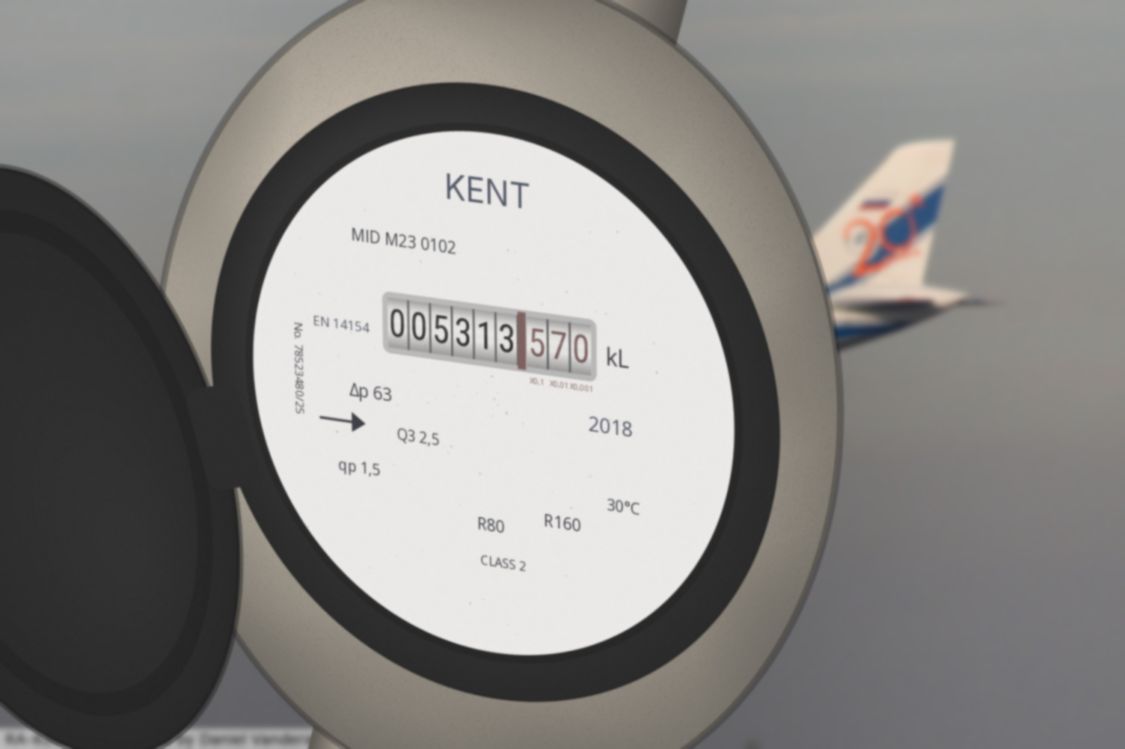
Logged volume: 5313.570
